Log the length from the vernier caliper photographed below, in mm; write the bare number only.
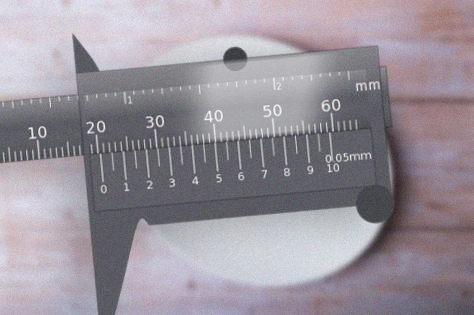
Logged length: 20.4
